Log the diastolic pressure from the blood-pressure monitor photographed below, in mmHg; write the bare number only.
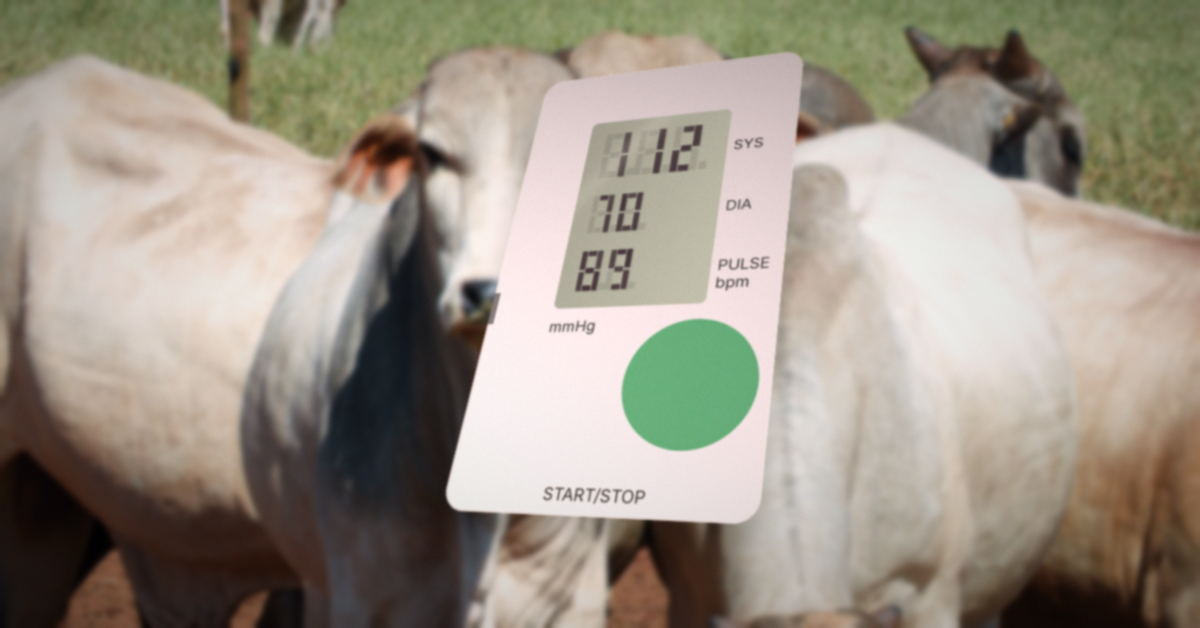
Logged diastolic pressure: 70
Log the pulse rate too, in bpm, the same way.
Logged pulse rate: 89
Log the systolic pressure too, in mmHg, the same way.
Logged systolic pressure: 112
